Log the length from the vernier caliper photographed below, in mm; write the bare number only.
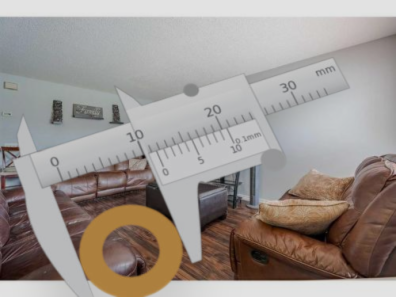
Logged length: 11.6
